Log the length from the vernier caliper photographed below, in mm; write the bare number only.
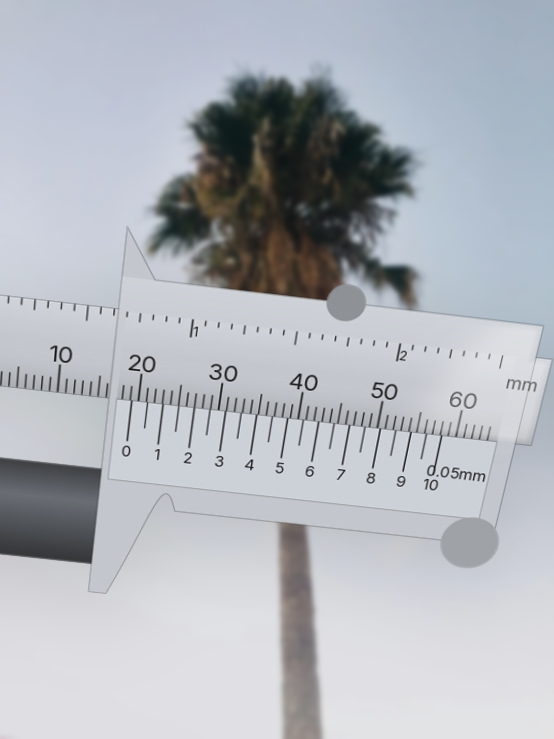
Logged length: 19.2
